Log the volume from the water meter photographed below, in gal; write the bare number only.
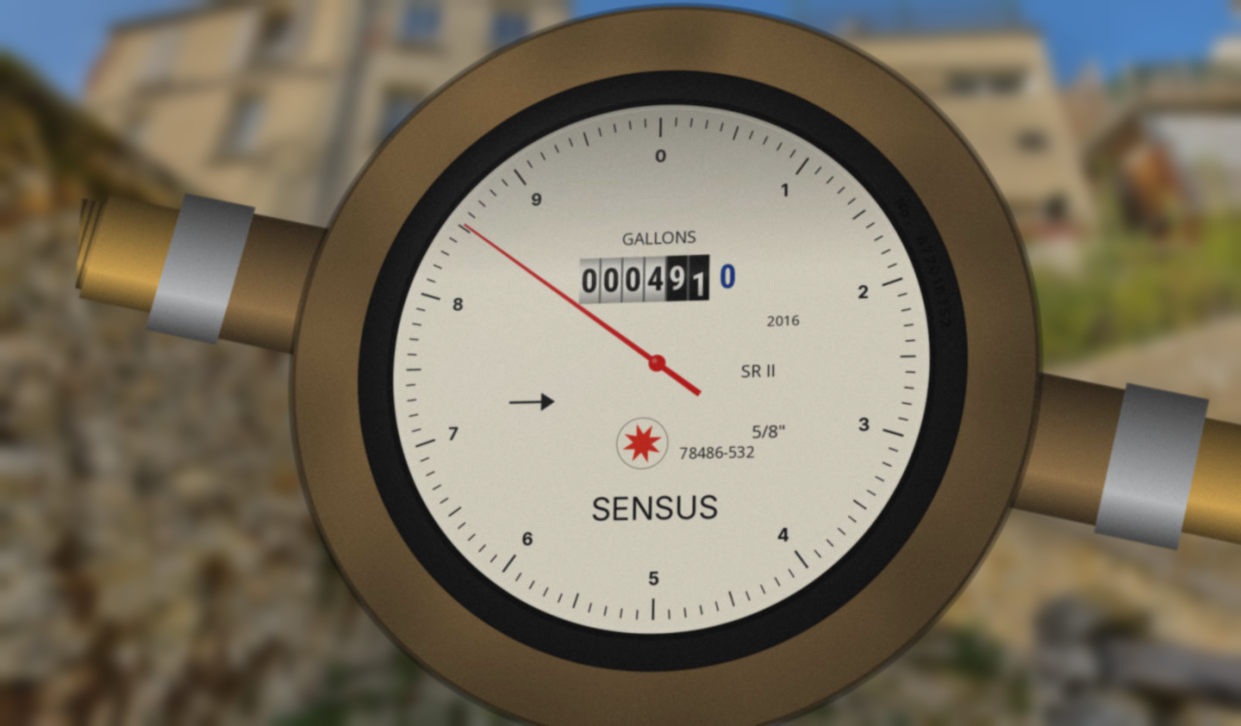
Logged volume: 4908.5
